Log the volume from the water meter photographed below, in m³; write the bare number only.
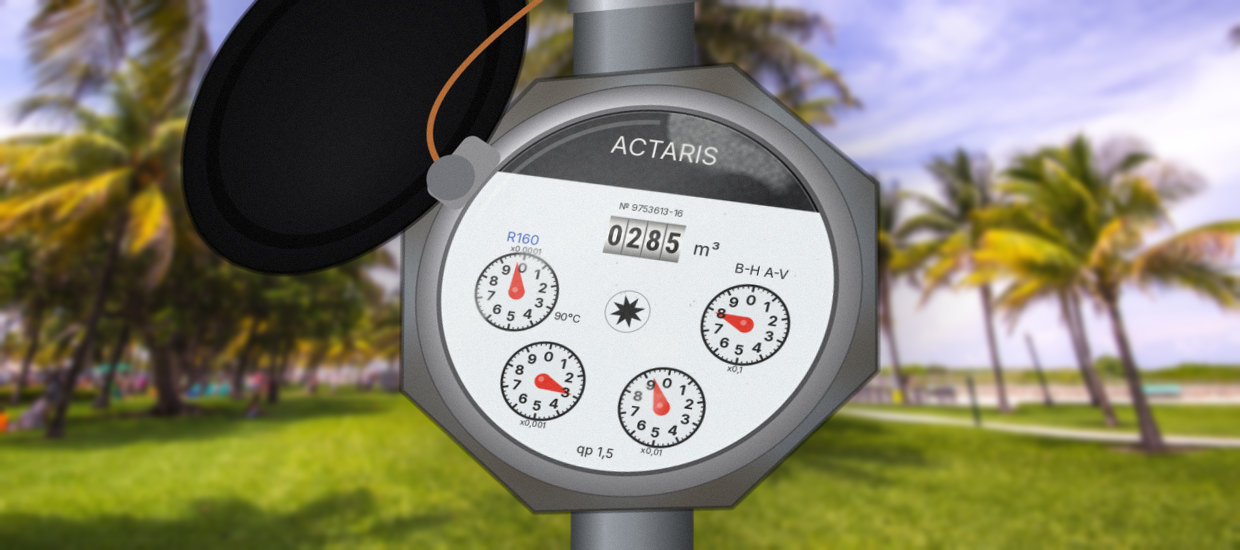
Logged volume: 285.7929
